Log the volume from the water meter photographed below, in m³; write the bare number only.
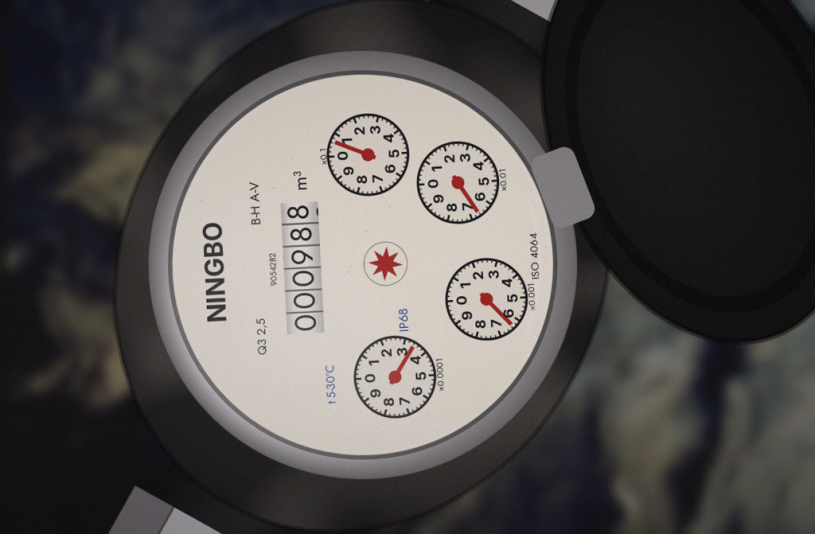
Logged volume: 988.0663
